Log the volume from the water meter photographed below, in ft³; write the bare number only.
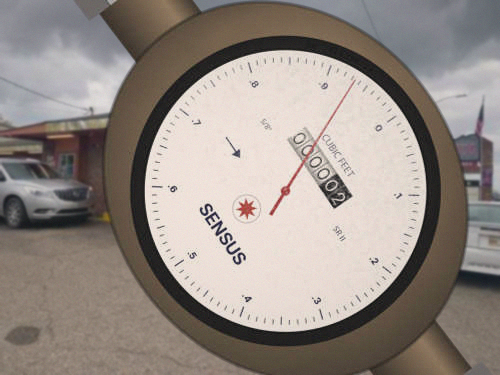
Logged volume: 1.93
